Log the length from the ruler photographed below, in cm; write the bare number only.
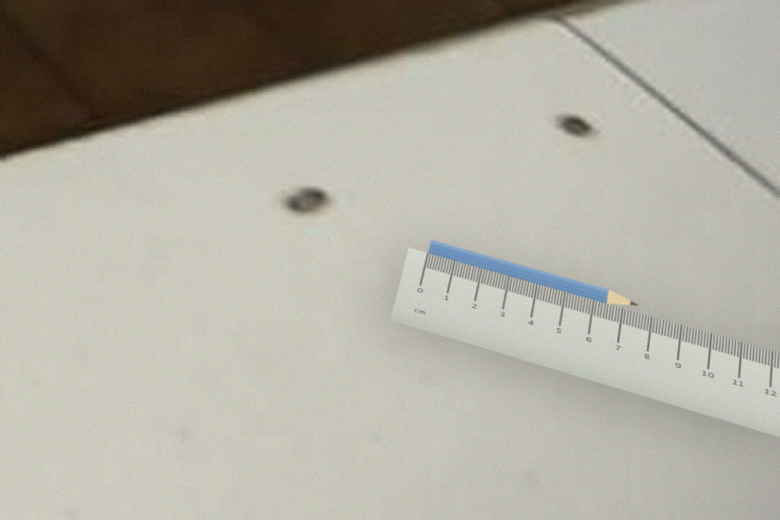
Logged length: 7.5
